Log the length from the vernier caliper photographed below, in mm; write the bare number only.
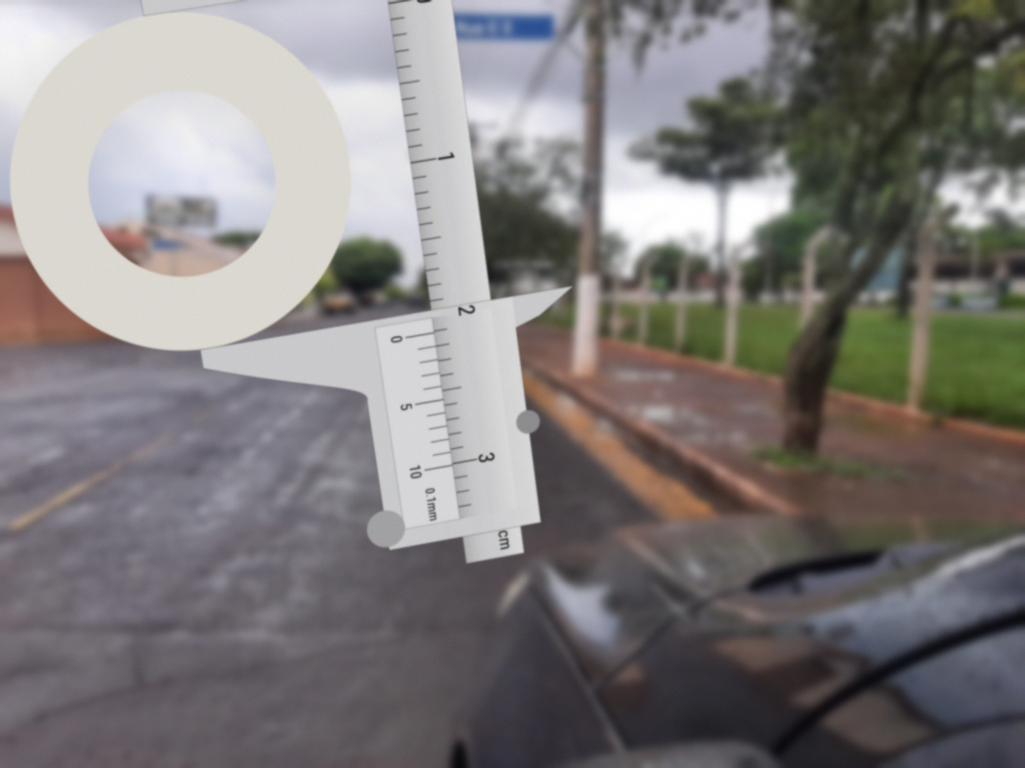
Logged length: 21.1
